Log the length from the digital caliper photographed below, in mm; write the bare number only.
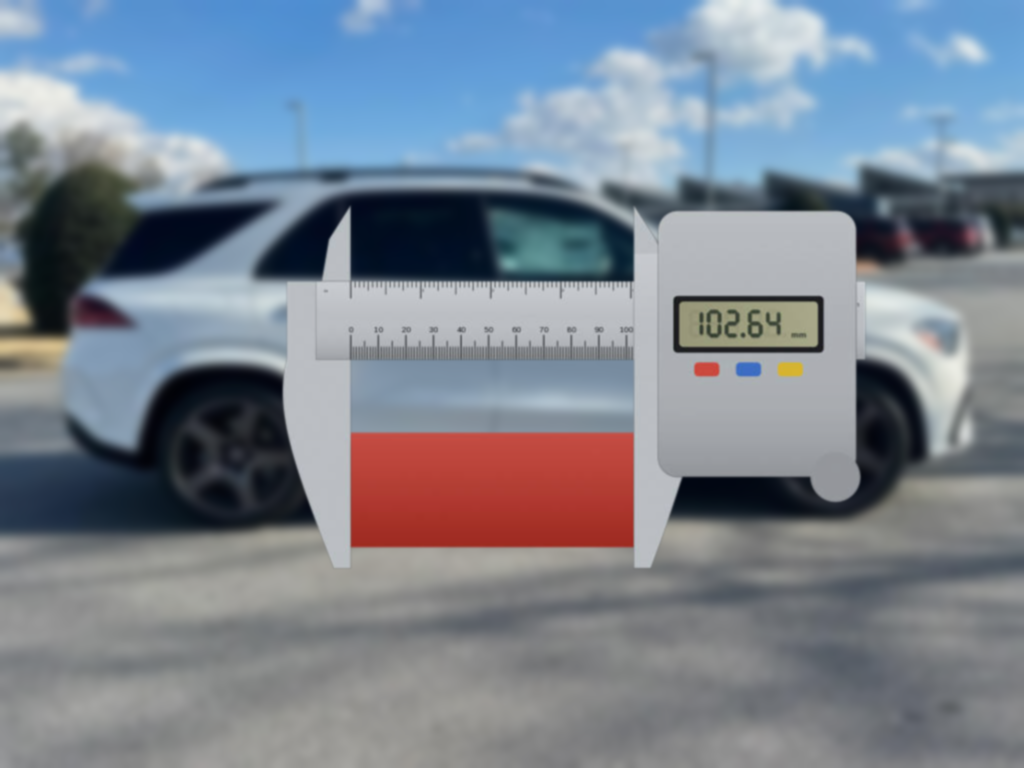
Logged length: 102.64
